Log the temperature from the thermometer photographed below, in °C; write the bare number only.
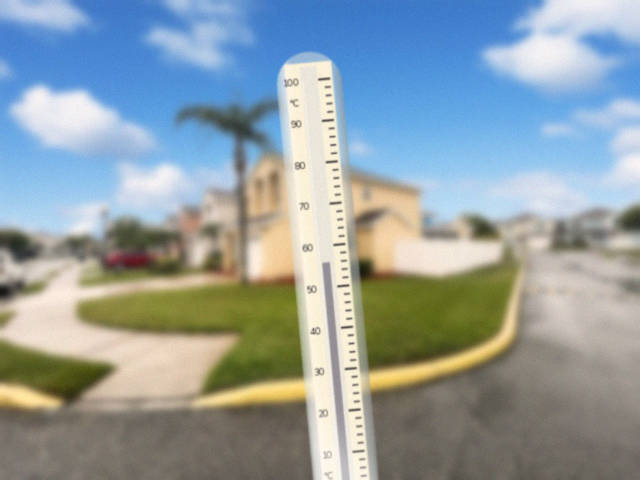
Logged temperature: 56
